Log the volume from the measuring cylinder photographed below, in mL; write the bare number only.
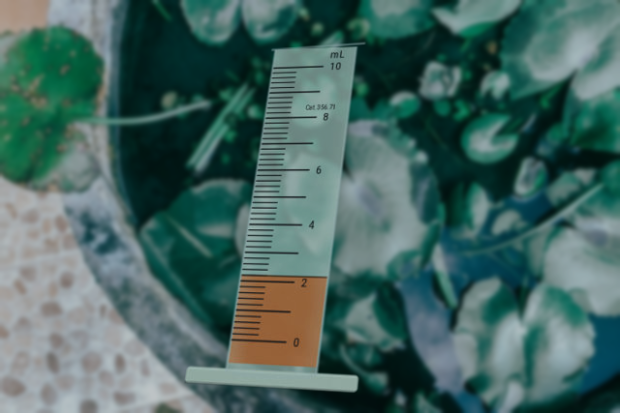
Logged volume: 2.2
